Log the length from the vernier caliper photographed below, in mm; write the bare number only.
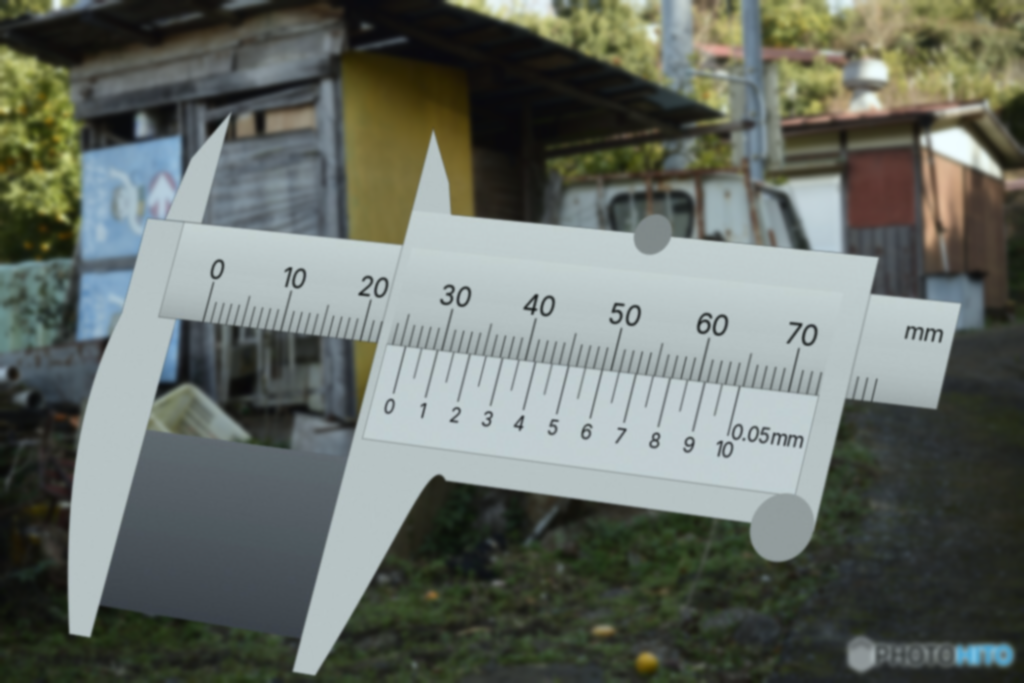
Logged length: 25.6
